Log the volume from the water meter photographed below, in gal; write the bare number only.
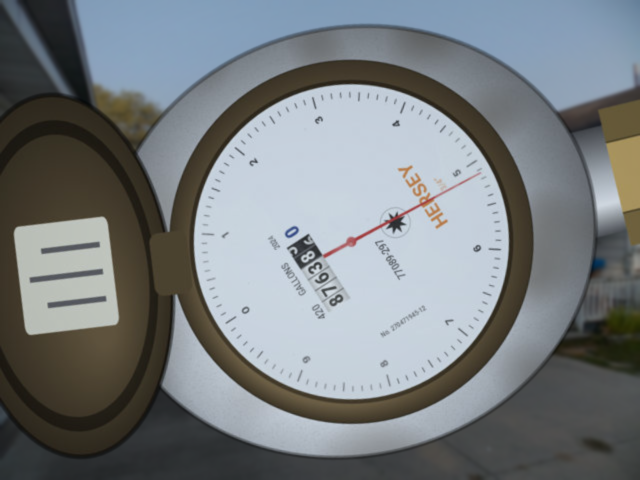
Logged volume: 8763855.1
